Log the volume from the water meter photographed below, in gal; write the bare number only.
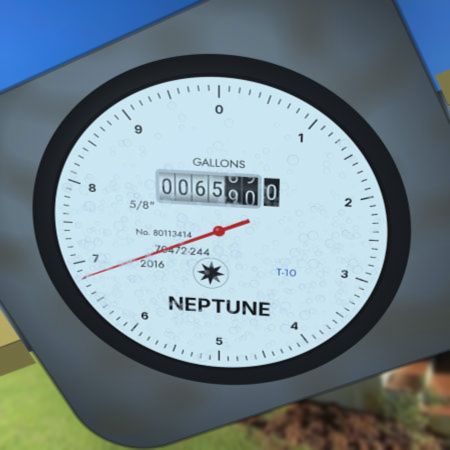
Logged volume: 65896.8
